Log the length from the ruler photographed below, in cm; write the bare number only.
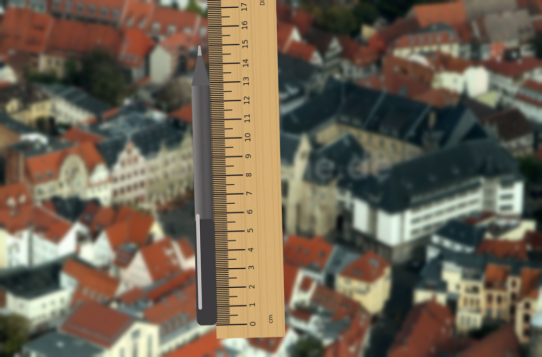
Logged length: 15
